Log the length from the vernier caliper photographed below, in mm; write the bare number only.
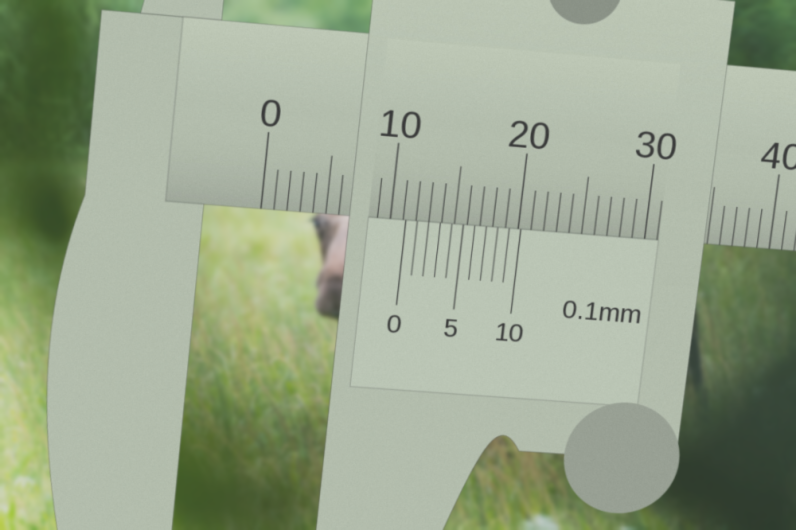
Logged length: 11.2
